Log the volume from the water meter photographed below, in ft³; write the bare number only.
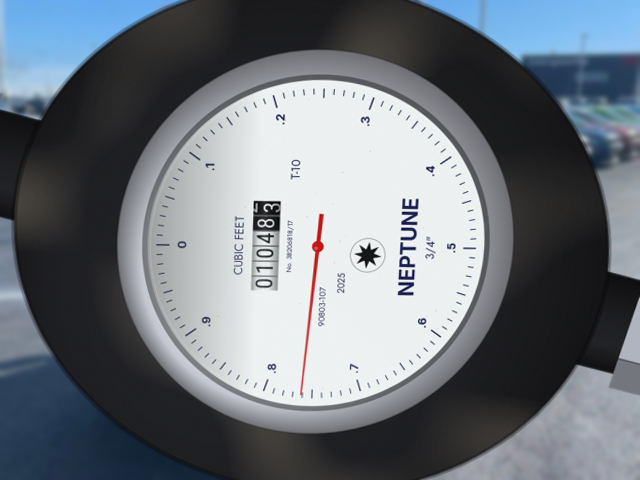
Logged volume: 10482.76
